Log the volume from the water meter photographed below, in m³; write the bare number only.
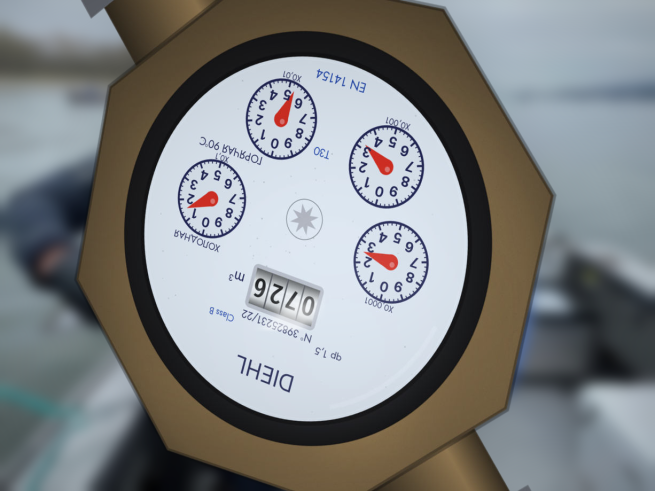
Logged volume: 726.1532
